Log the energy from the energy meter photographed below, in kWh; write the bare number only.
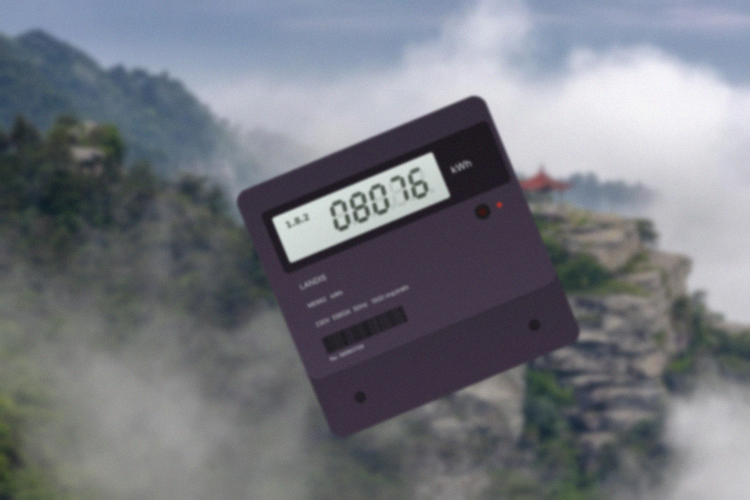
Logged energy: 8076
